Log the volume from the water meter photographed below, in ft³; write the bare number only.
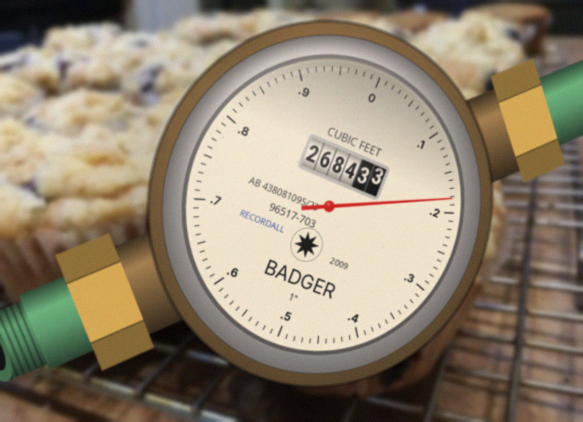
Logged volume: 268433.18
